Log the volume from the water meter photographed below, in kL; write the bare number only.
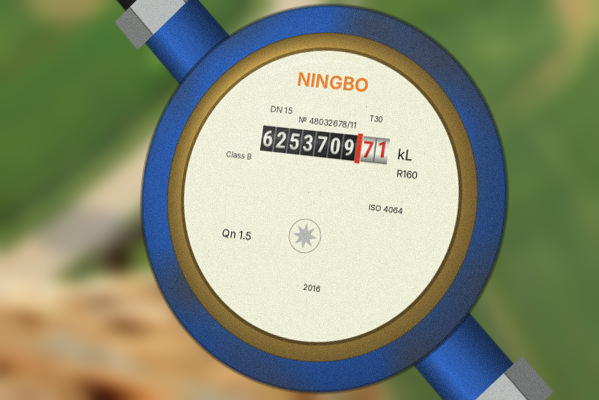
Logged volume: 6253709.71
